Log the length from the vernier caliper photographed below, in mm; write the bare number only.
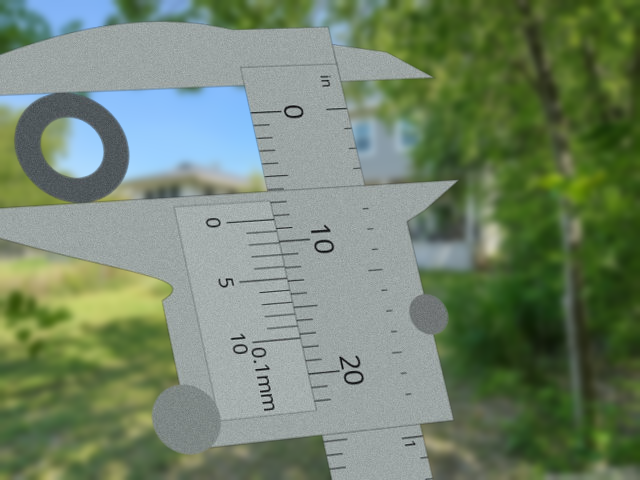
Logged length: 8.3
